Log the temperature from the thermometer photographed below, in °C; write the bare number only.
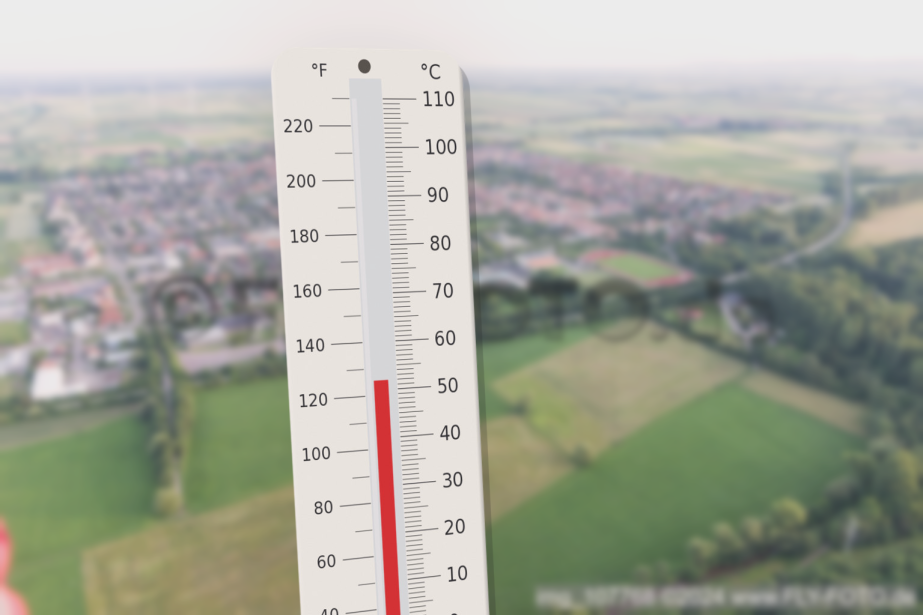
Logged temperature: 52
